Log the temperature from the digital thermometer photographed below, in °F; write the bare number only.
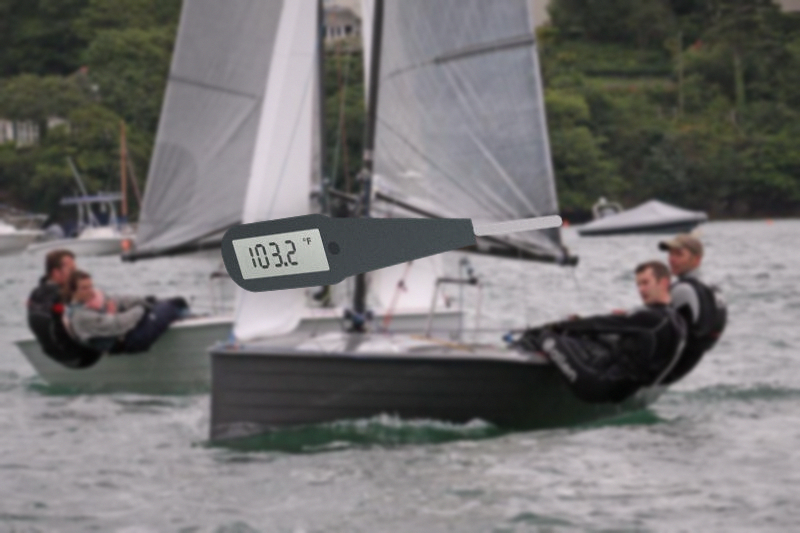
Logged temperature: 103.2
